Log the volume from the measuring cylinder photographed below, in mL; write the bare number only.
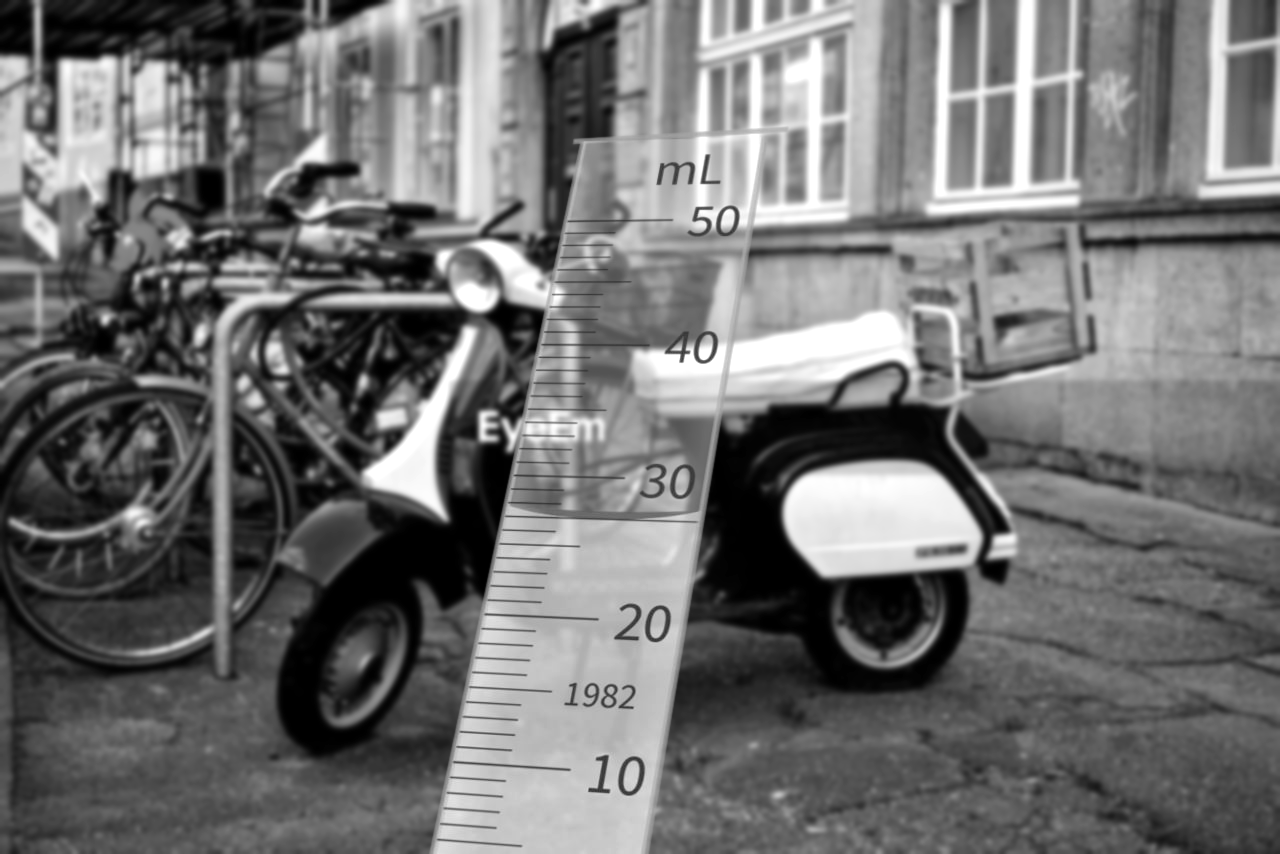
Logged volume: 27
